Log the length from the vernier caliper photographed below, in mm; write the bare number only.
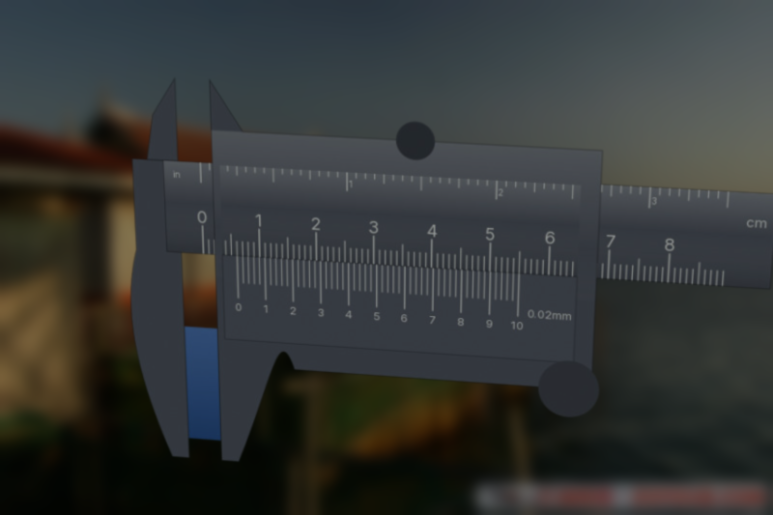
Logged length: 6.0
